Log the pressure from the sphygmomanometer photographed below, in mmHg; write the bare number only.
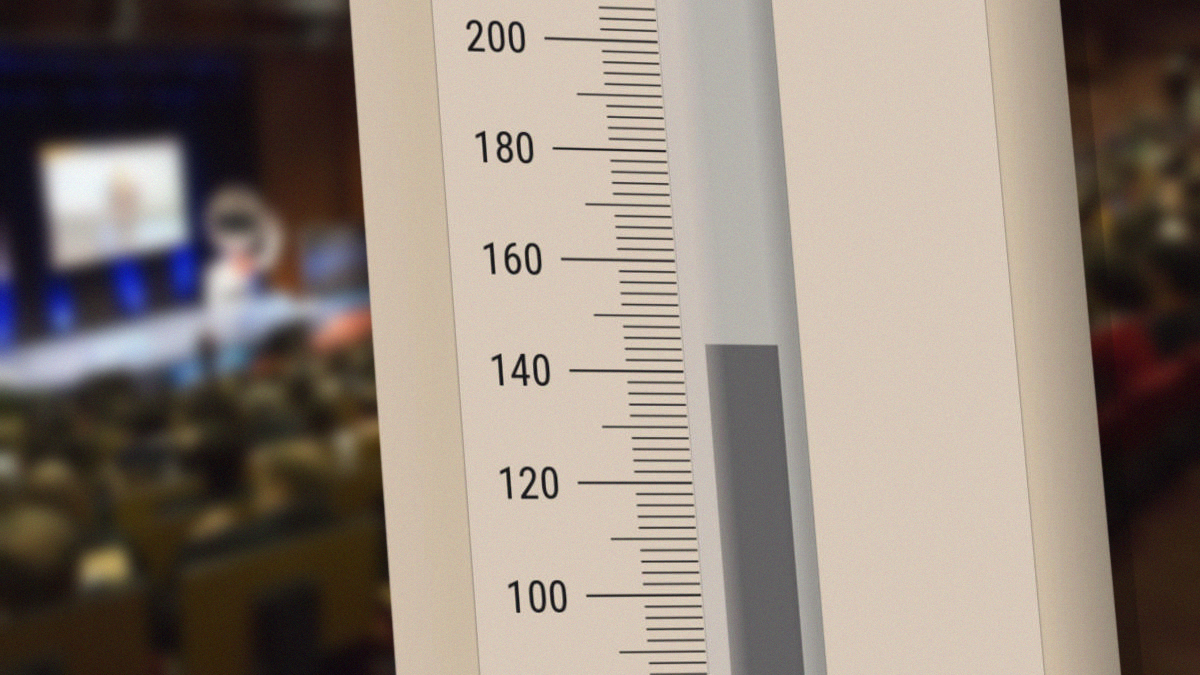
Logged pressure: 145
